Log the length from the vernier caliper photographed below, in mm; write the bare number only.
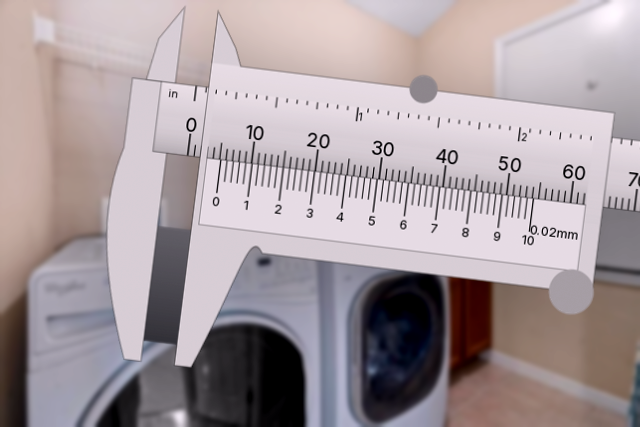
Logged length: 5.2
